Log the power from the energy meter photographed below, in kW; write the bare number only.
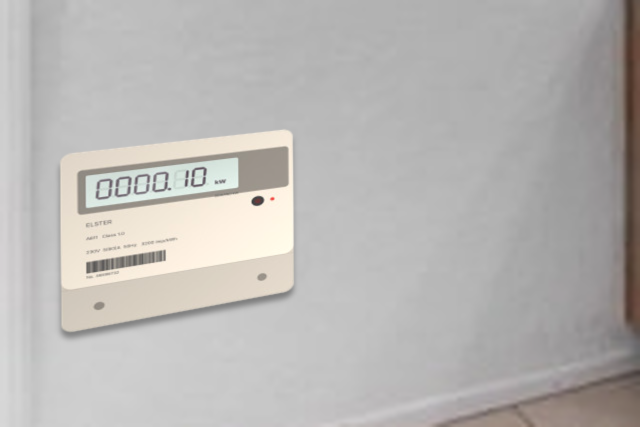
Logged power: 0.10
